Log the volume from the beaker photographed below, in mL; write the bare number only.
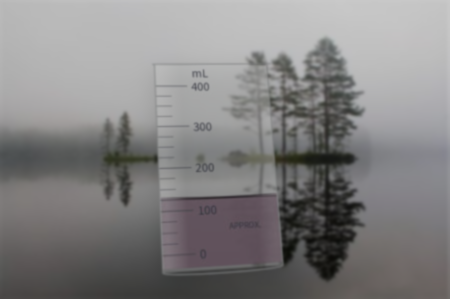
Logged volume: 125
